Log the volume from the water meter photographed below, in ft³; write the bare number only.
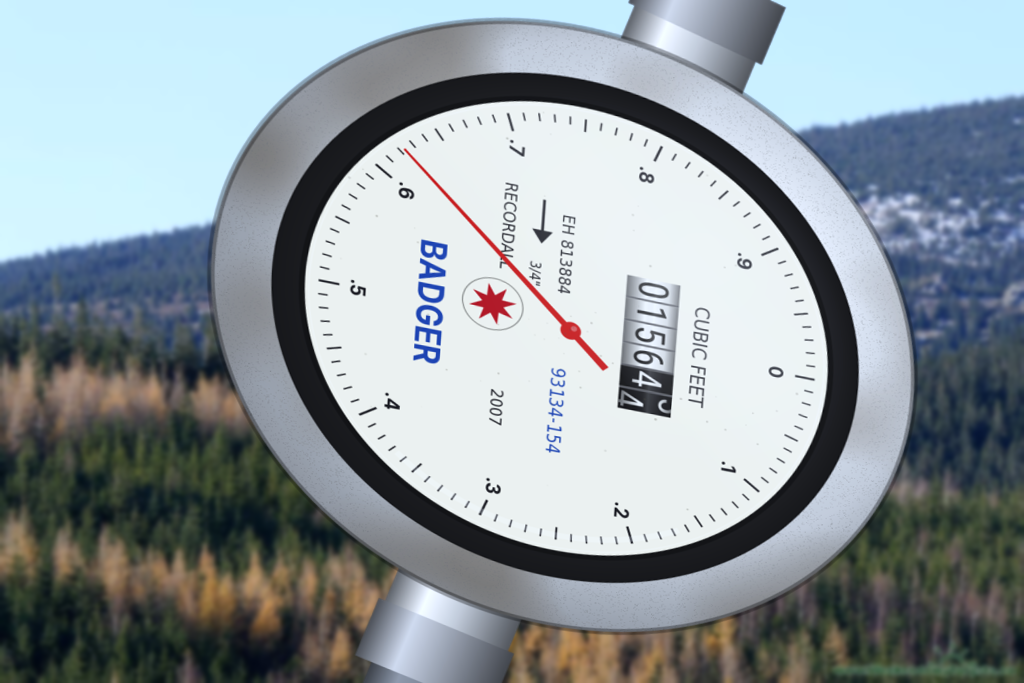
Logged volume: 15643.62
